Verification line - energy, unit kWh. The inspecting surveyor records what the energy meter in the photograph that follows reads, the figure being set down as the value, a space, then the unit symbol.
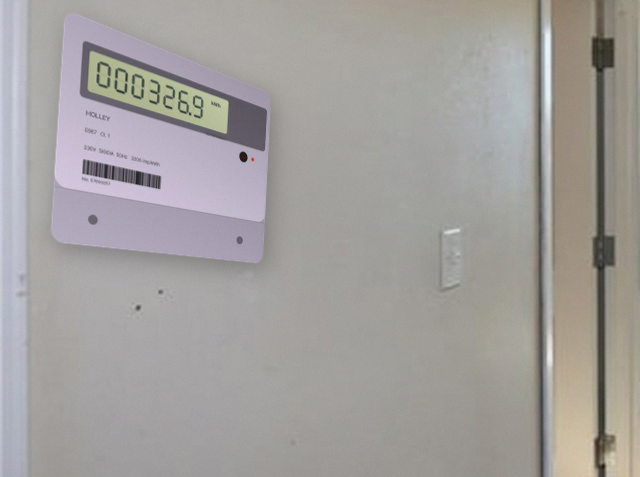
326.9 kWh
